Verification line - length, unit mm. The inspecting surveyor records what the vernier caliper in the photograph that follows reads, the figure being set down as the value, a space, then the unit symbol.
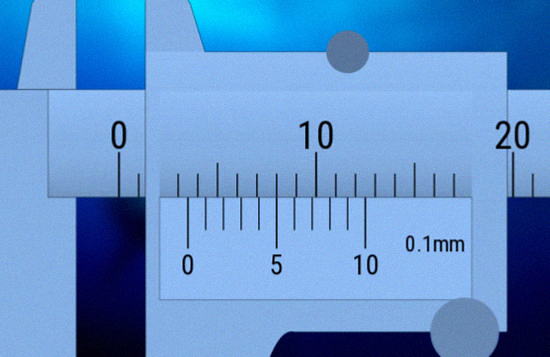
3.5 mm
